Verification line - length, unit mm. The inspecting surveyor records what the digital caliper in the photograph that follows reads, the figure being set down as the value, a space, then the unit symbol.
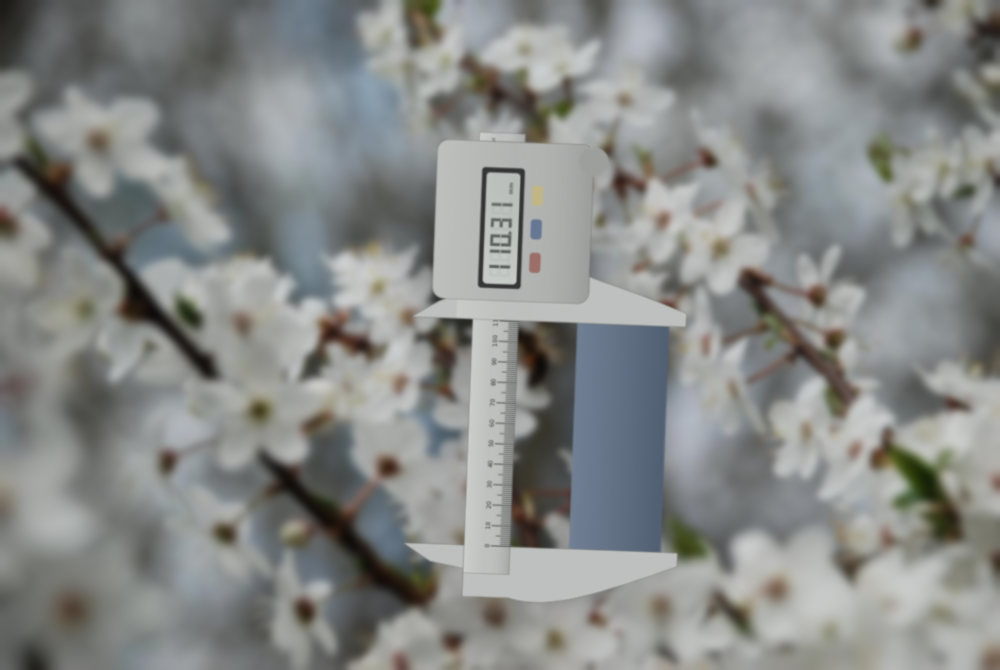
110.31 mm
